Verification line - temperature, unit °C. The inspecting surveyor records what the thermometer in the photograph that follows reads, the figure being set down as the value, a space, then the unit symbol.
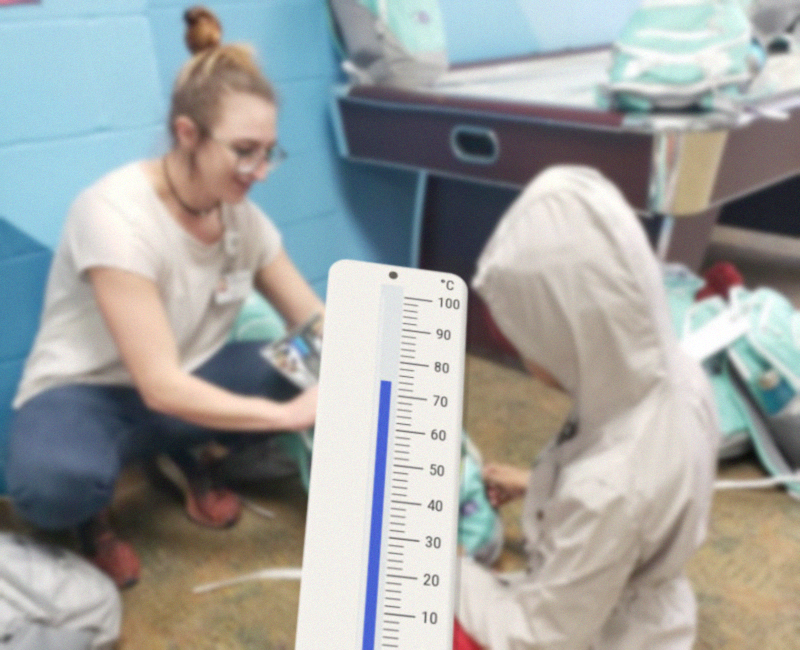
74 °C
